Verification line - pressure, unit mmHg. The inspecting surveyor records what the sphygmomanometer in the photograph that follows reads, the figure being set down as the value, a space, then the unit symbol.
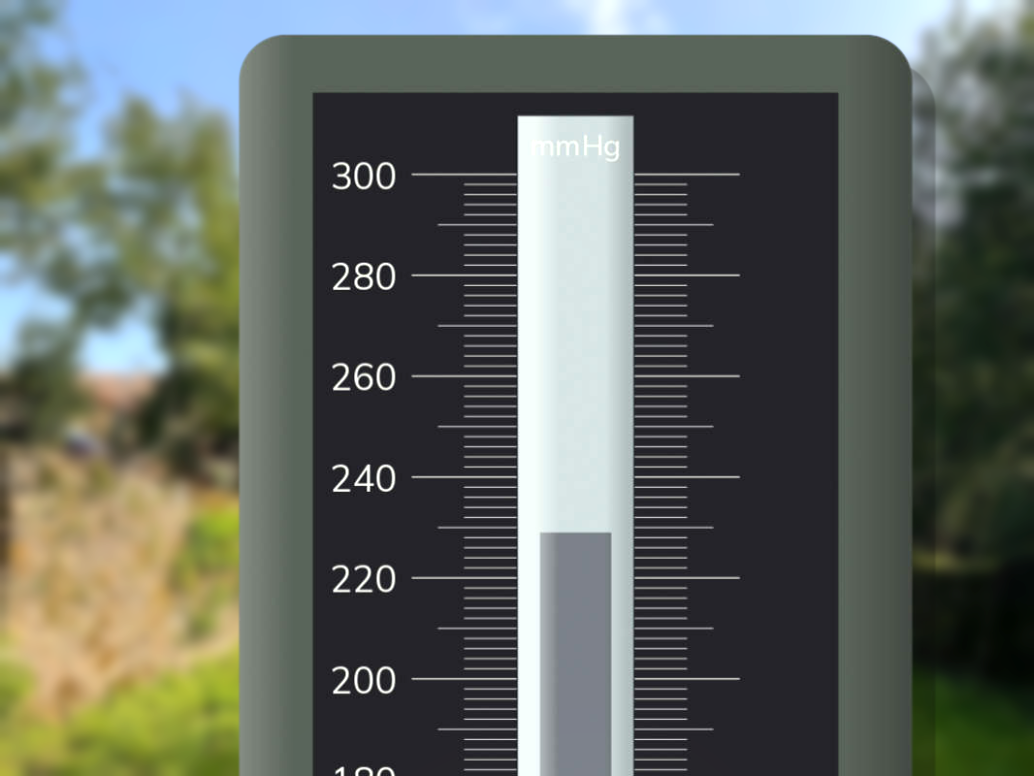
229 mmHg
